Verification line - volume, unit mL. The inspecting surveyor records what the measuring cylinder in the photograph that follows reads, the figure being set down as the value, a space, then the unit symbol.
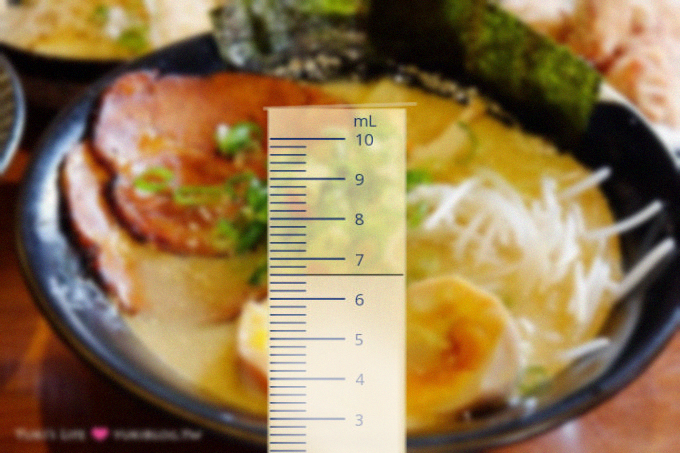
6.6 mL
